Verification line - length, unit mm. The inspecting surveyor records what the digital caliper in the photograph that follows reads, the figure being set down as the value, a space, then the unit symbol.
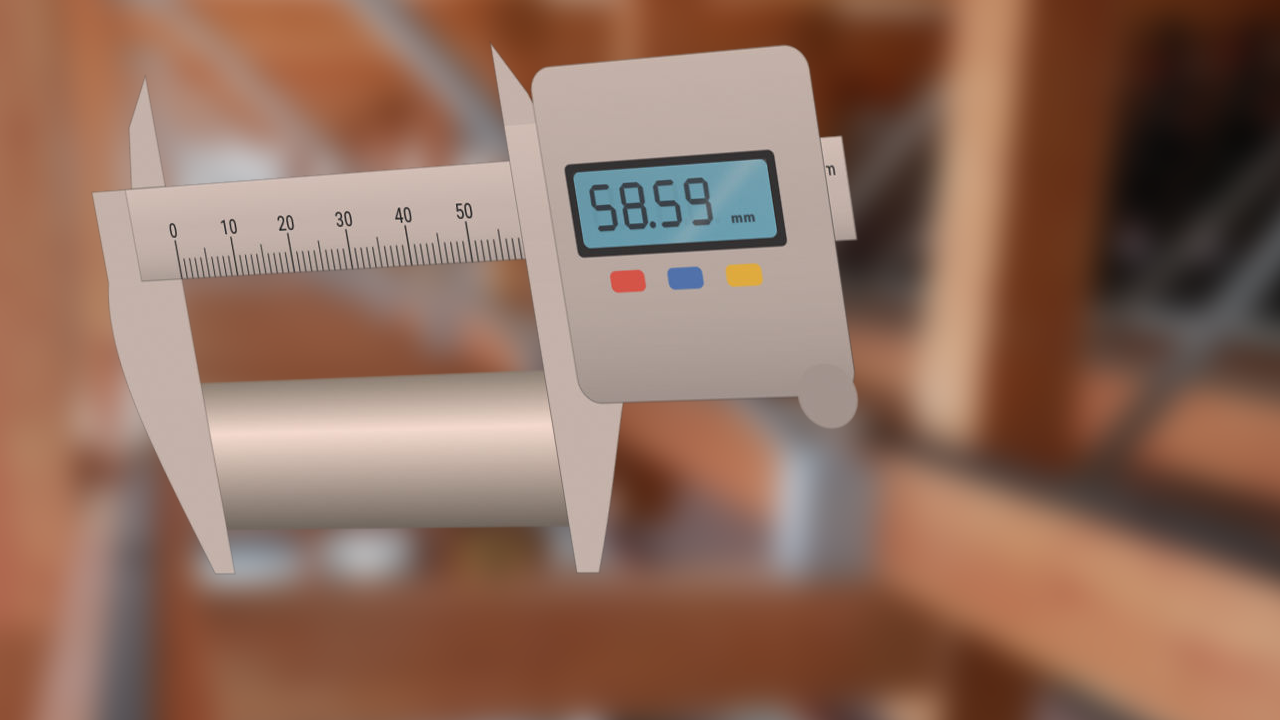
58.59 mm
